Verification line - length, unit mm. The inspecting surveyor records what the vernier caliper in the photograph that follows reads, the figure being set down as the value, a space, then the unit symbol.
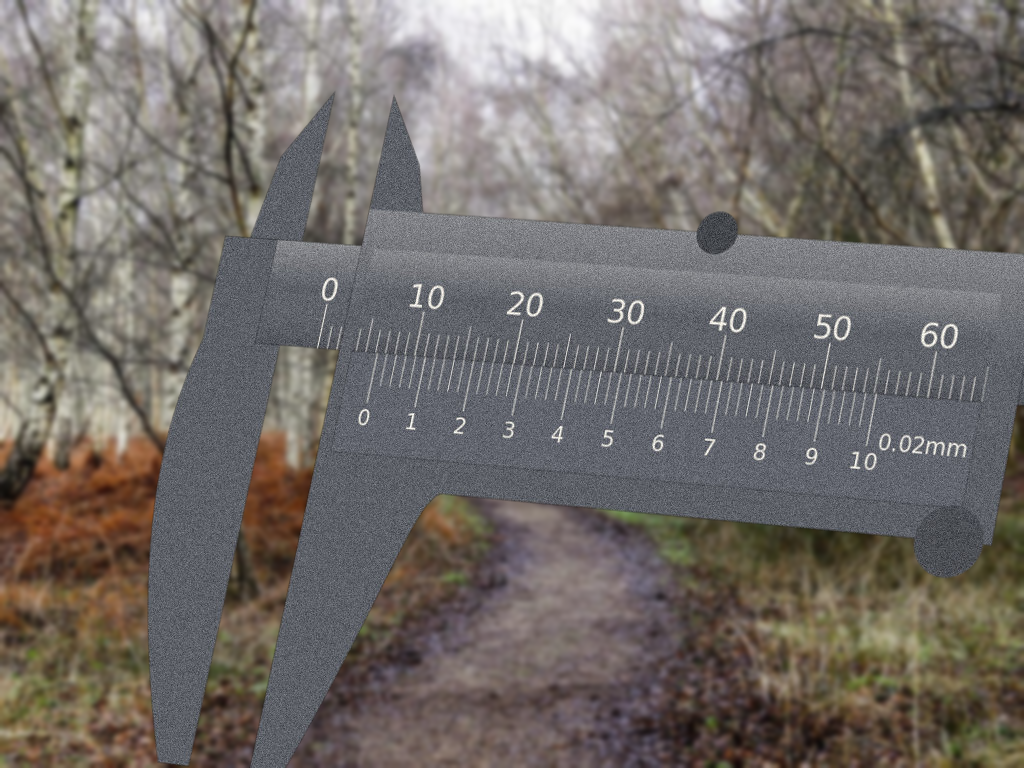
6.2 mm
